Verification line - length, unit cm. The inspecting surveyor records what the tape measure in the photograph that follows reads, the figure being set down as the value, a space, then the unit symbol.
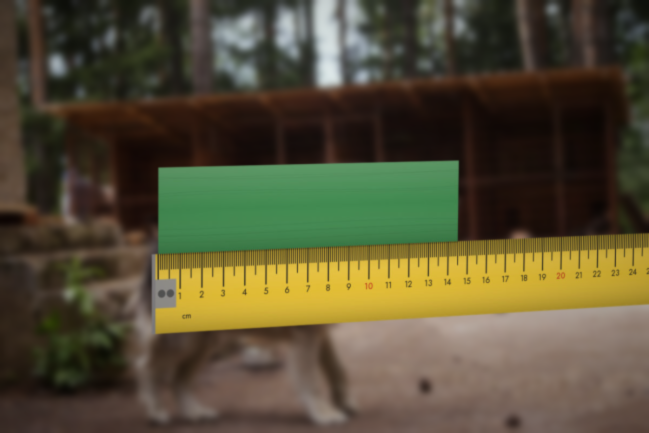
14.5 cm
